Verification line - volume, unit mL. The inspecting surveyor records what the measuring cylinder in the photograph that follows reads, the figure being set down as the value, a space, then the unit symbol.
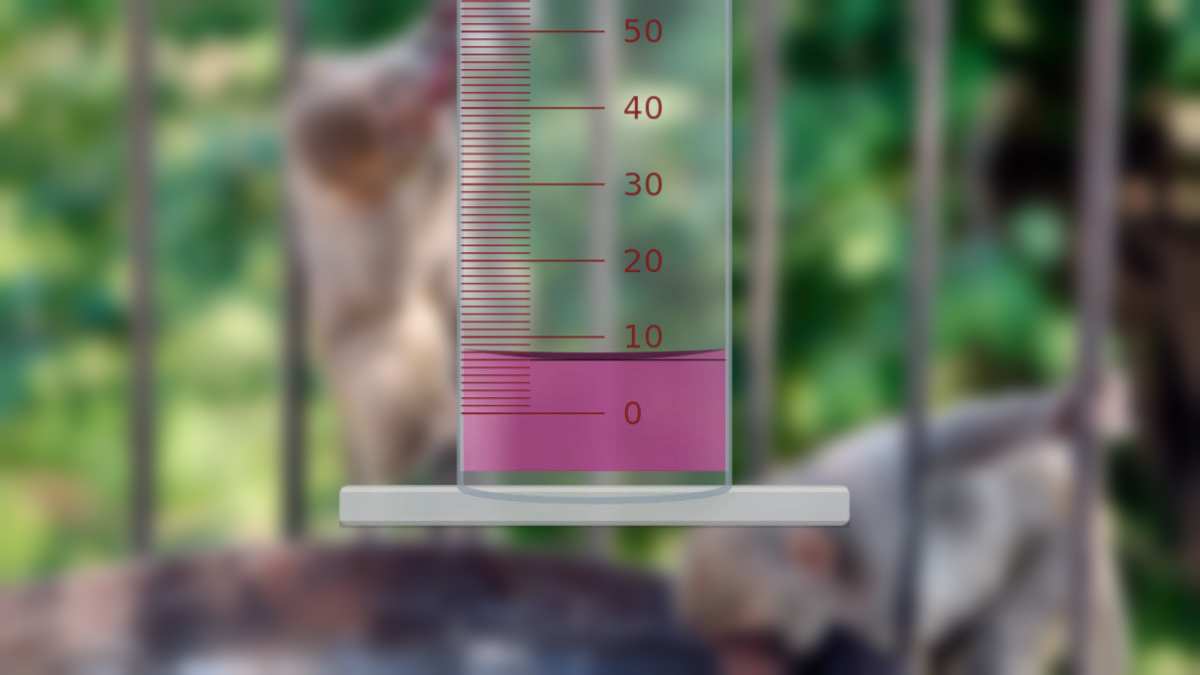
7 mL
